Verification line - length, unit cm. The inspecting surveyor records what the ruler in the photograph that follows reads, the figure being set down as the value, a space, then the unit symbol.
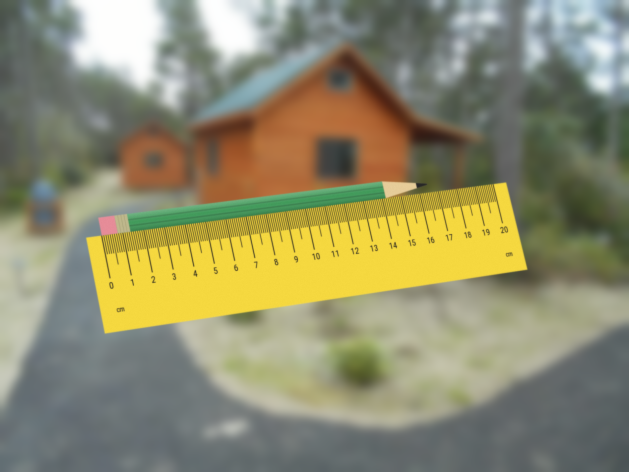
16.5 cm
